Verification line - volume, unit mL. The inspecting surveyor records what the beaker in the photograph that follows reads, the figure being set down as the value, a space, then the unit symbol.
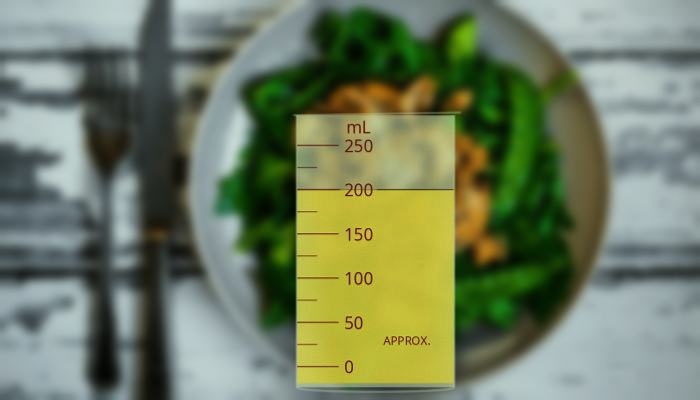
200 mL
